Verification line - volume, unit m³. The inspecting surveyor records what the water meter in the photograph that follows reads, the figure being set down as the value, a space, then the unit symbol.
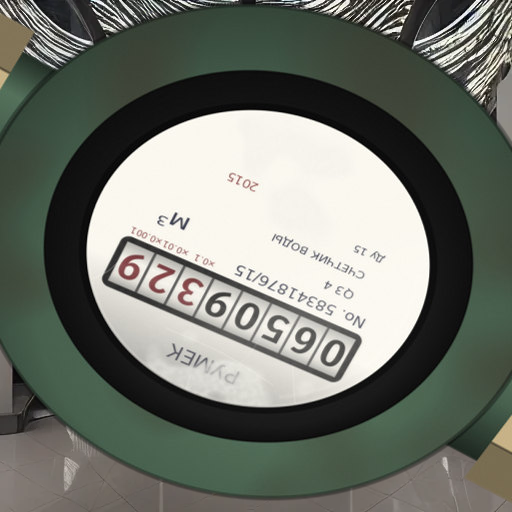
6509.329 m³
